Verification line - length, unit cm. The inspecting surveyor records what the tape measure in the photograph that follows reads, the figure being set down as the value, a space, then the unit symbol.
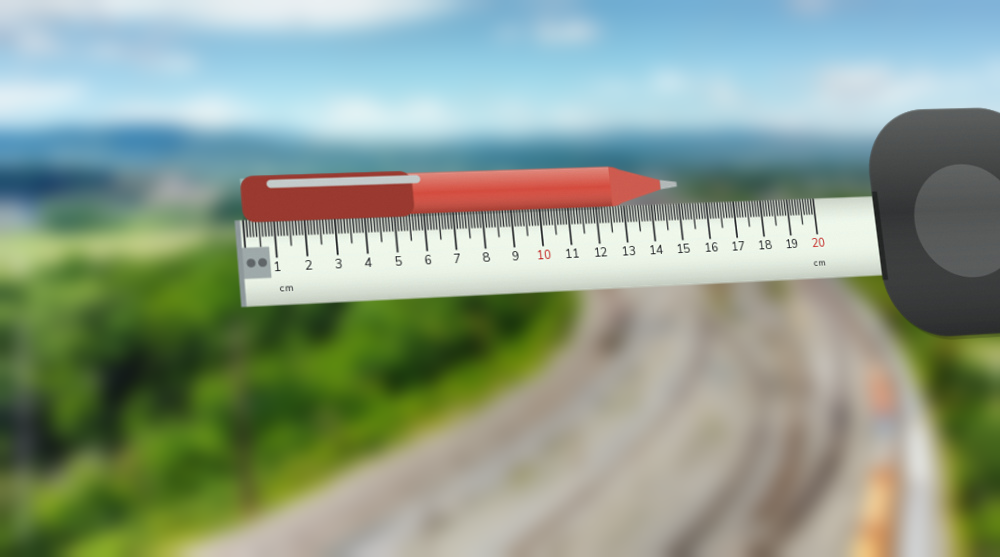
15 cm
